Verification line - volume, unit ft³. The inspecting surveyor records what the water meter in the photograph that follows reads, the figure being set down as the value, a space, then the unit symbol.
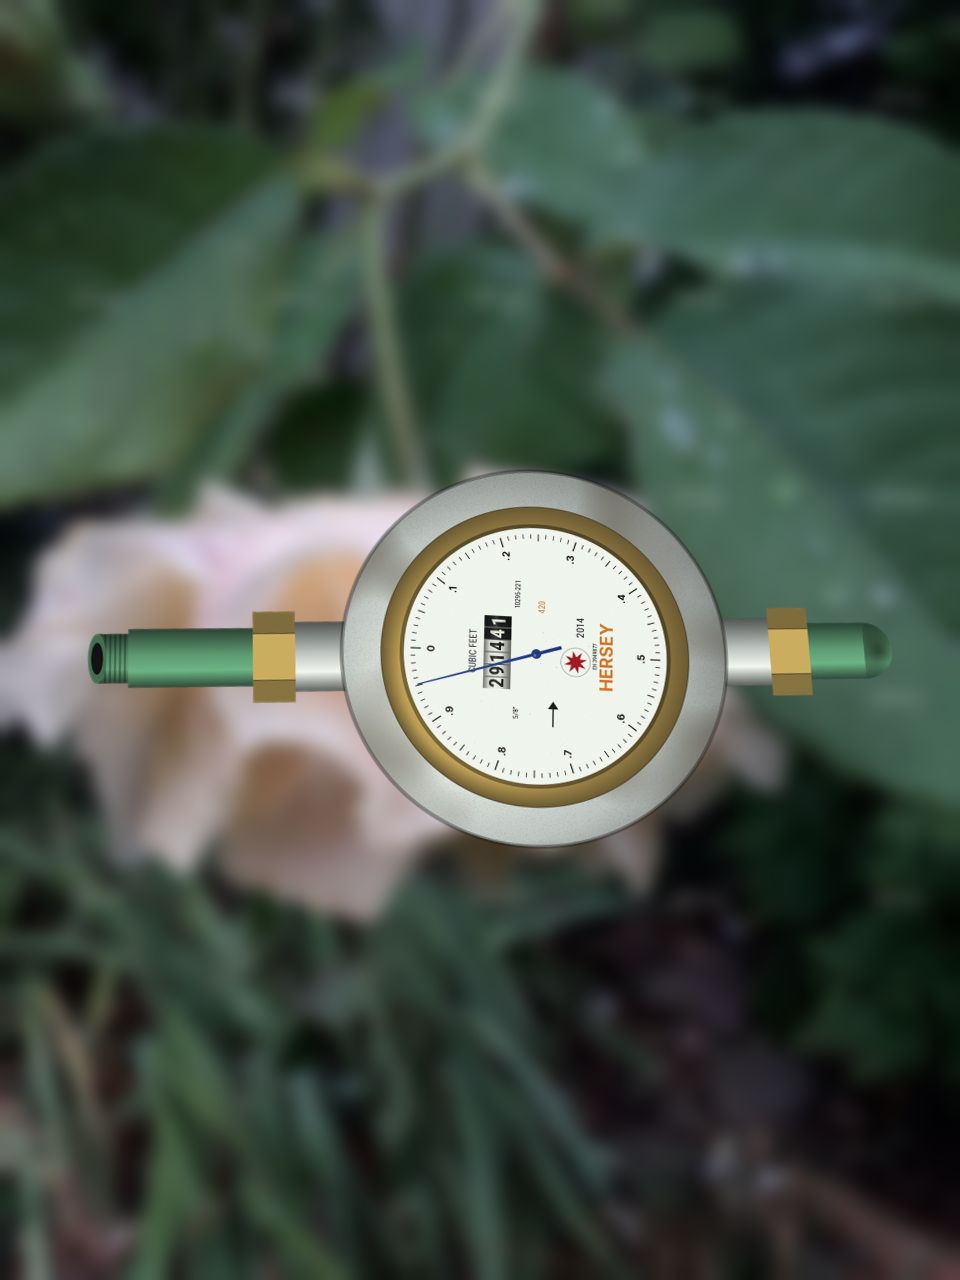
291440.95 ft³
